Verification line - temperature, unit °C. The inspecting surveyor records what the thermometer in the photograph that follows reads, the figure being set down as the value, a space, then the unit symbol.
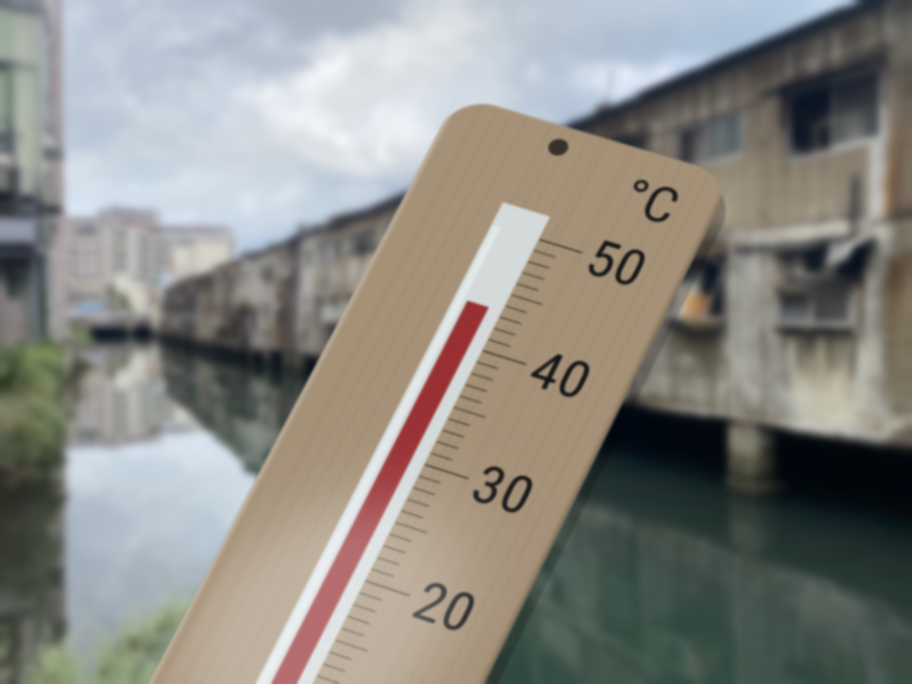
43.5 °C
